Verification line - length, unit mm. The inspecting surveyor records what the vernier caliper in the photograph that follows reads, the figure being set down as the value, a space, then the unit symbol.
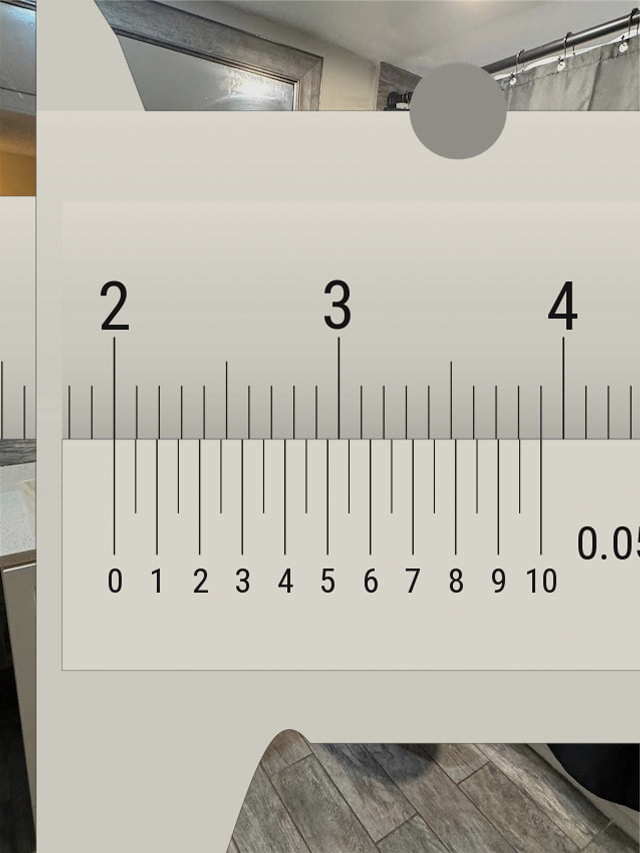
20.0 mm
